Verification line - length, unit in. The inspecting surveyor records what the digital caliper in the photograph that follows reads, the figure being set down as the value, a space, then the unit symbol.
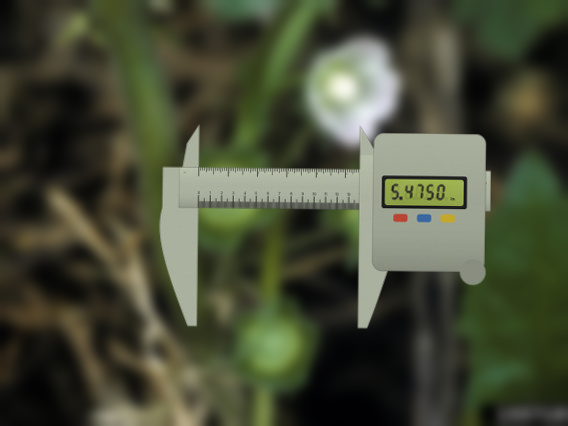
5.4750 in
